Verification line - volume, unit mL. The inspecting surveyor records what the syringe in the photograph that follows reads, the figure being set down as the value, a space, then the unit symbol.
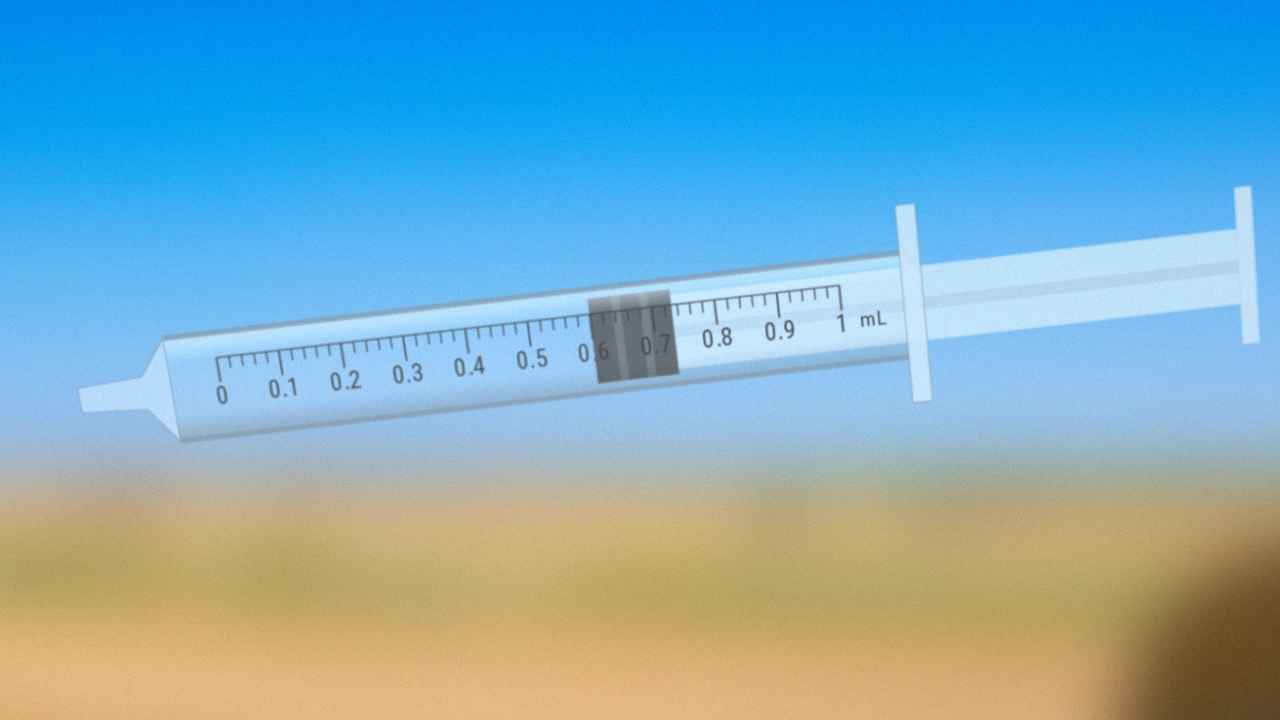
0.6 mL
